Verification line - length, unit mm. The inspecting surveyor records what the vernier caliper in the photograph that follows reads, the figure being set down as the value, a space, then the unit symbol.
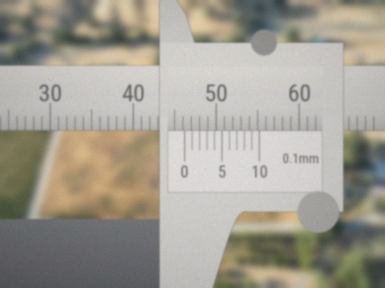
46.2 mm
